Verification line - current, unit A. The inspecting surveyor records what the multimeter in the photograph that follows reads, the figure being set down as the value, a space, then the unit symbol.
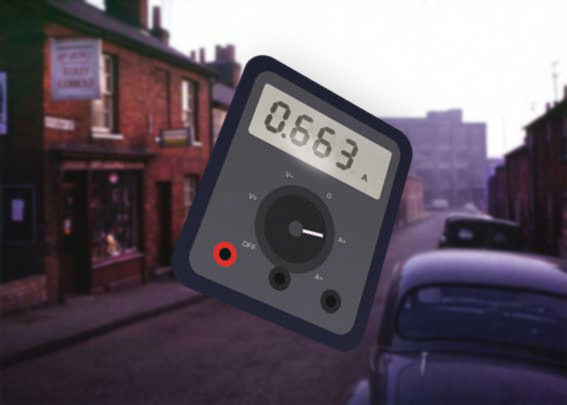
0.663 A
